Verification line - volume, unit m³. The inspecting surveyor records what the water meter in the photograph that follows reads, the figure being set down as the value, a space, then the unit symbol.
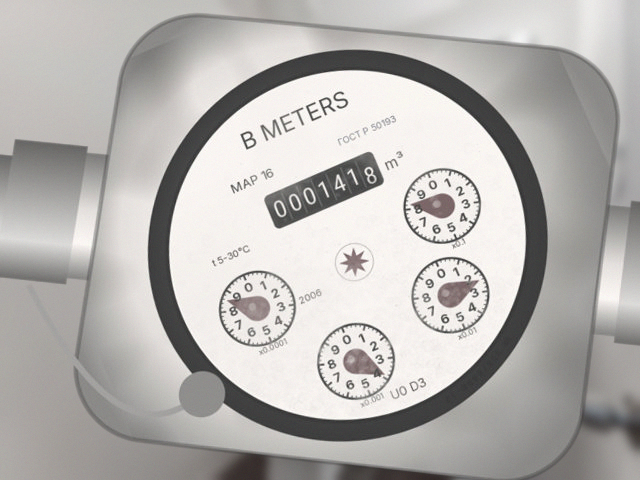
1417.8238 m³
